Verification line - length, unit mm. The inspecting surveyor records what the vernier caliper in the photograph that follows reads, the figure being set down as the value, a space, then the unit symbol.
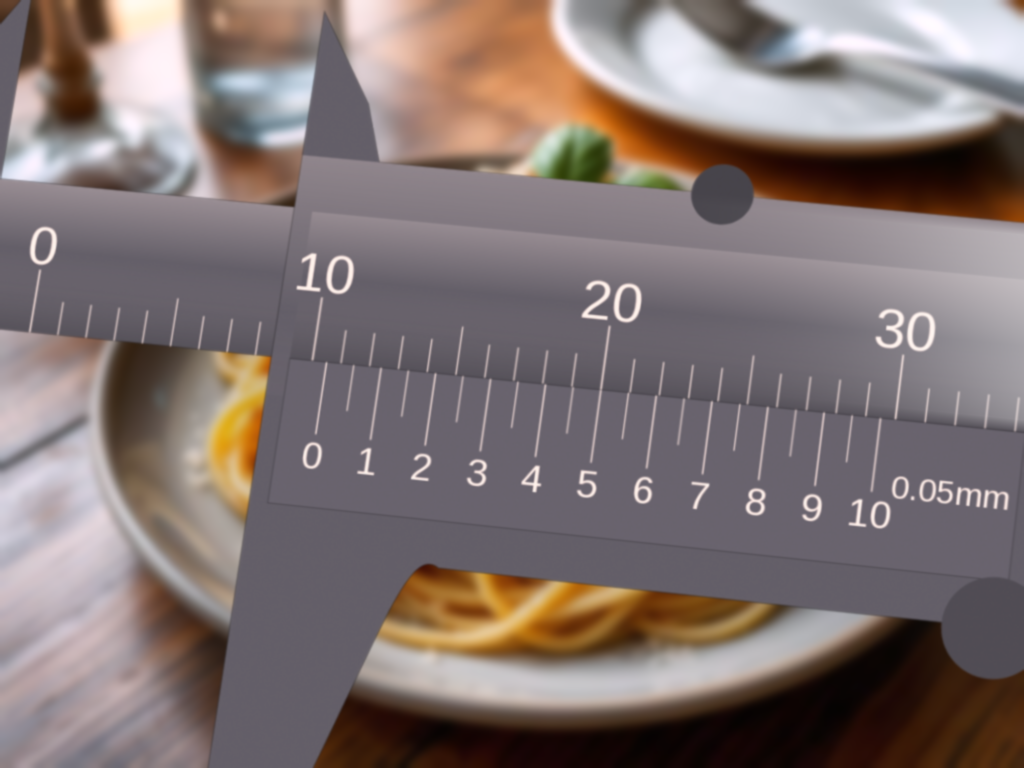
10.5 mm
